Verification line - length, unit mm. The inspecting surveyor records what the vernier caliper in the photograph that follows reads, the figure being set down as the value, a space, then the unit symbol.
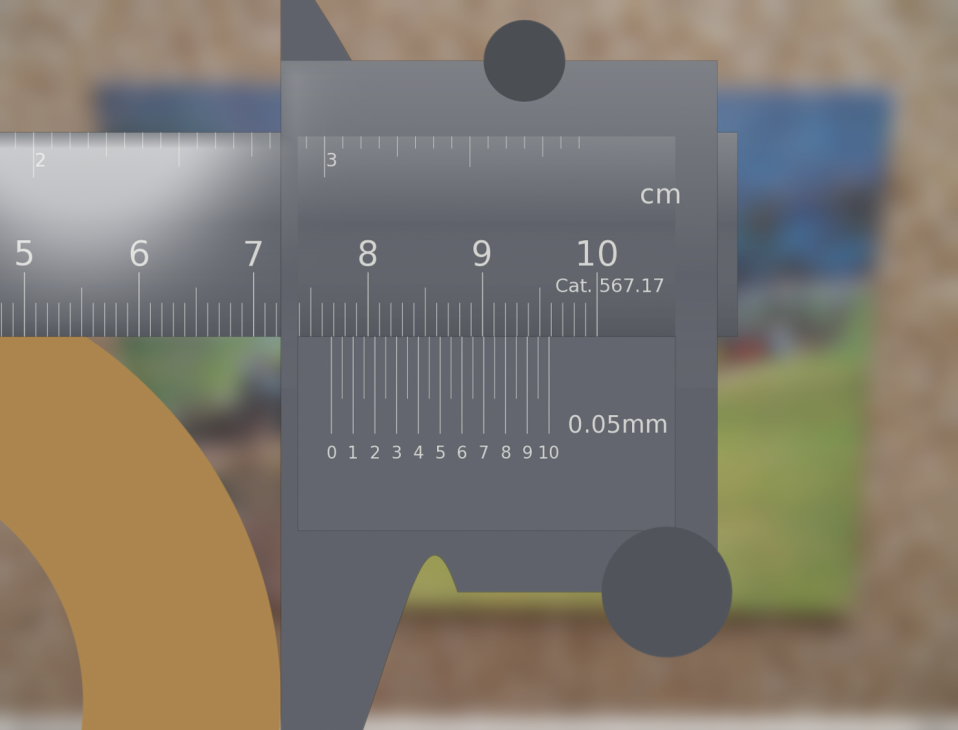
76.8 mm
